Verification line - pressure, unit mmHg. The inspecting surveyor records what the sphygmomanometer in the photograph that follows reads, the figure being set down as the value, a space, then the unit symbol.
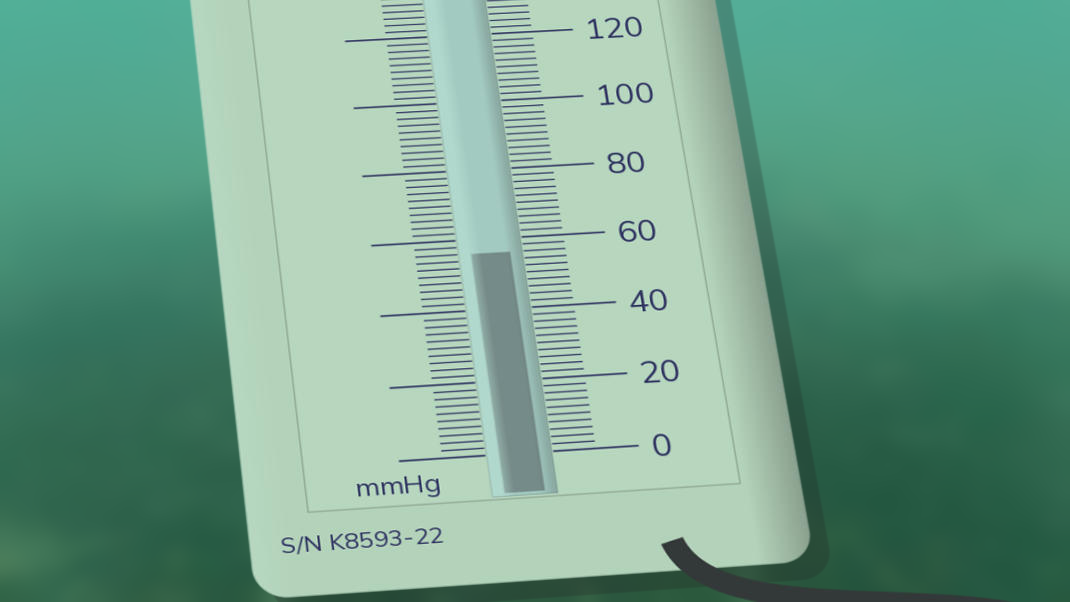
56 mmHg
